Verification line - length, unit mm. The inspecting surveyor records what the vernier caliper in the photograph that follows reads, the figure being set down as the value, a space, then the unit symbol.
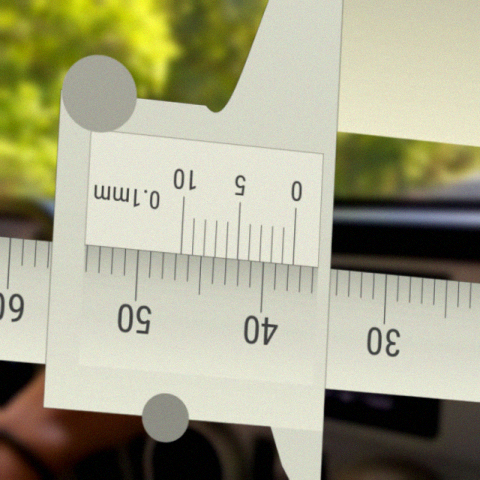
37.6 mm
